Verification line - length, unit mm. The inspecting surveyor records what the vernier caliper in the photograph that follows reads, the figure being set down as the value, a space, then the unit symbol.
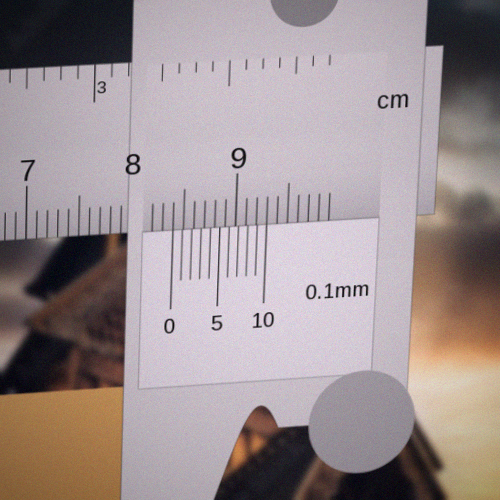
84.0 mm
